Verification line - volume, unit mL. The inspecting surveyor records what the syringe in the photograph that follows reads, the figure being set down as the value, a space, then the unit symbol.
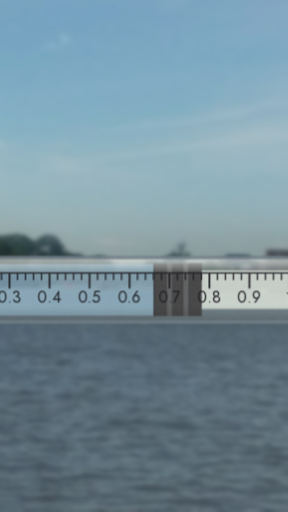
0.66 mL
